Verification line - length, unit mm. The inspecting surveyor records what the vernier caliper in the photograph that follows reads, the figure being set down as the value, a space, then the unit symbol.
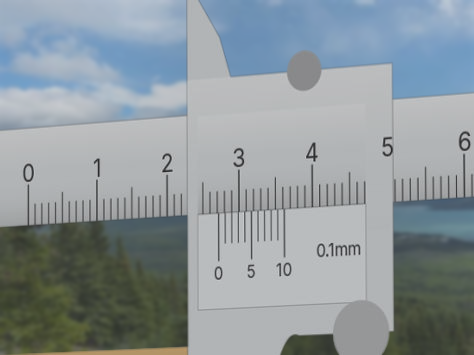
27.2 mm
